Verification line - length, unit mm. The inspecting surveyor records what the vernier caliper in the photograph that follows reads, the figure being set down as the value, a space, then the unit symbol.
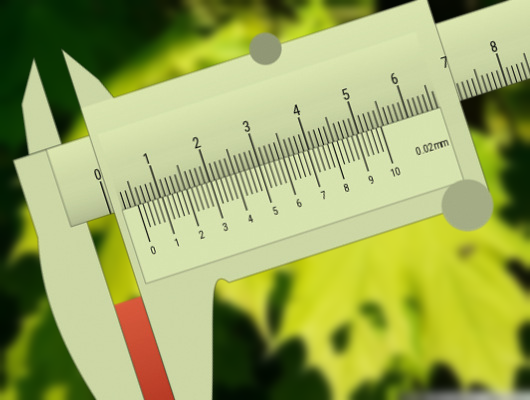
5.5 mm
